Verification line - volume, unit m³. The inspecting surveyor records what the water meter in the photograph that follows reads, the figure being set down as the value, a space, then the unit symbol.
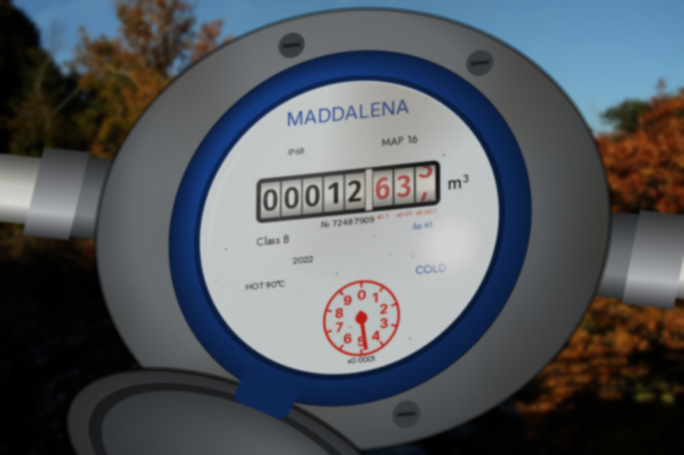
12.6334 m³
